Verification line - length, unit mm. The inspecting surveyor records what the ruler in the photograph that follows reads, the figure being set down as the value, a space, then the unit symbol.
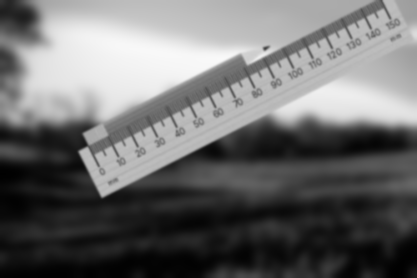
95 mm
